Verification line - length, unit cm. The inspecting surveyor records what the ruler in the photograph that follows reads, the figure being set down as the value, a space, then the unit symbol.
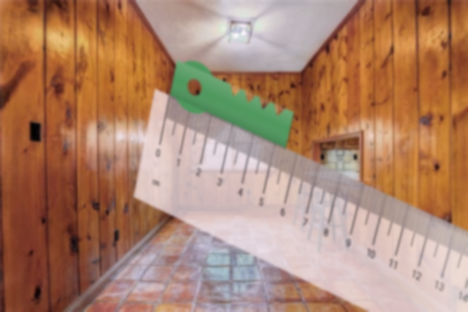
5.5 cm
